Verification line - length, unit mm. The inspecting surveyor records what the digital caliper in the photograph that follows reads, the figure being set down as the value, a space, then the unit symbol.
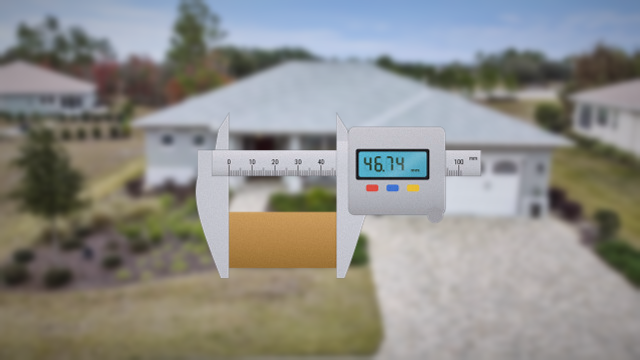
46.74 mm
